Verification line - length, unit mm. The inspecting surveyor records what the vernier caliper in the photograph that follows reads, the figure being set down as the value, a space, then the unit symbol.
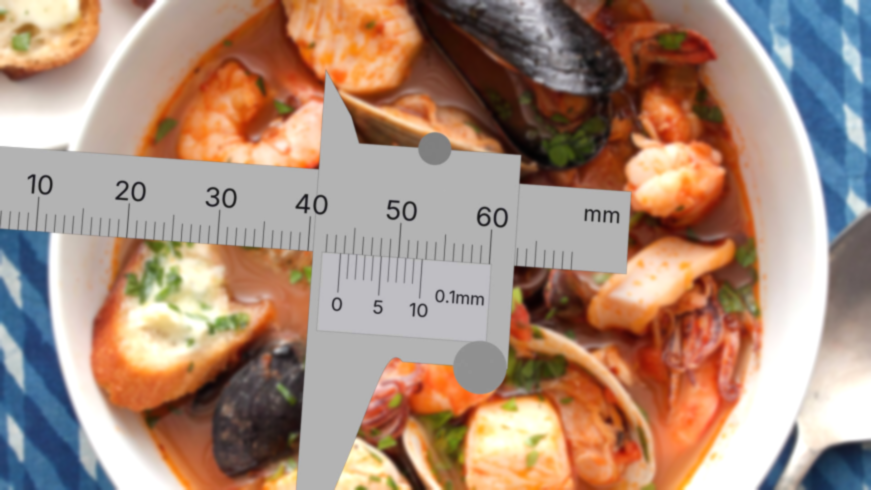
43.6 mm
